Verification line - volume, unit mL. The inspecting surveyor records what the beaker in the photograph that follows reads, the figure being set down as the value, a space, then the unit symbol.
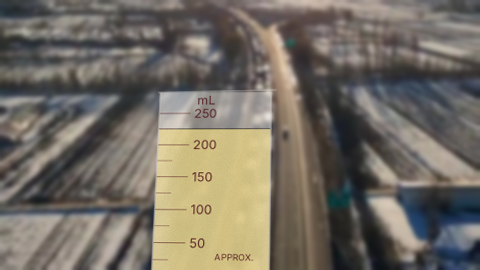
225 mL
